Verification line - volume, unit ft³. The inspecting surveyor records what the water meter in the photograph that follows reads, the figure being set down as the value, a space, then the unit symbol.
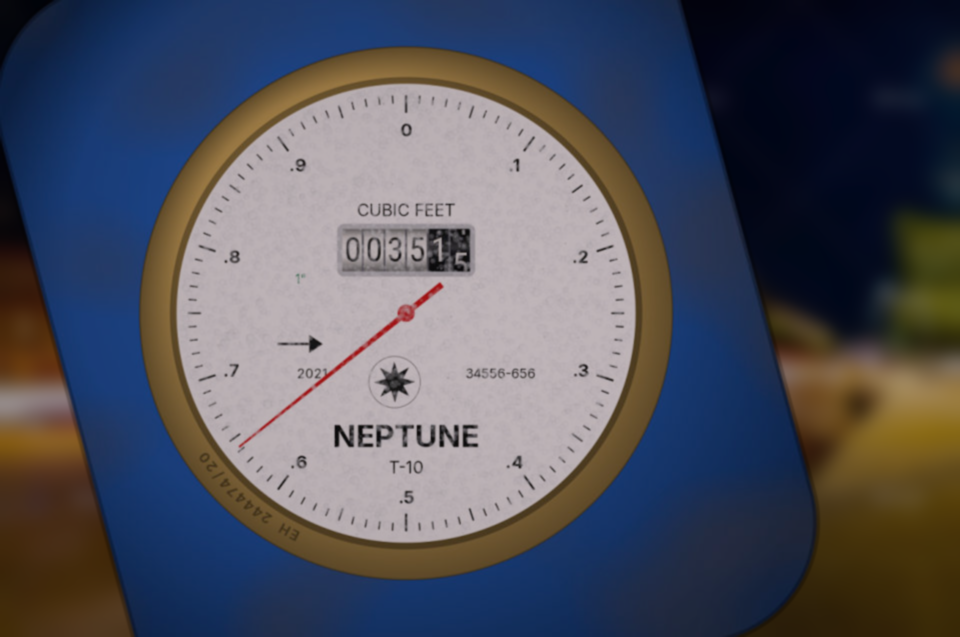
3514.64 ft³
